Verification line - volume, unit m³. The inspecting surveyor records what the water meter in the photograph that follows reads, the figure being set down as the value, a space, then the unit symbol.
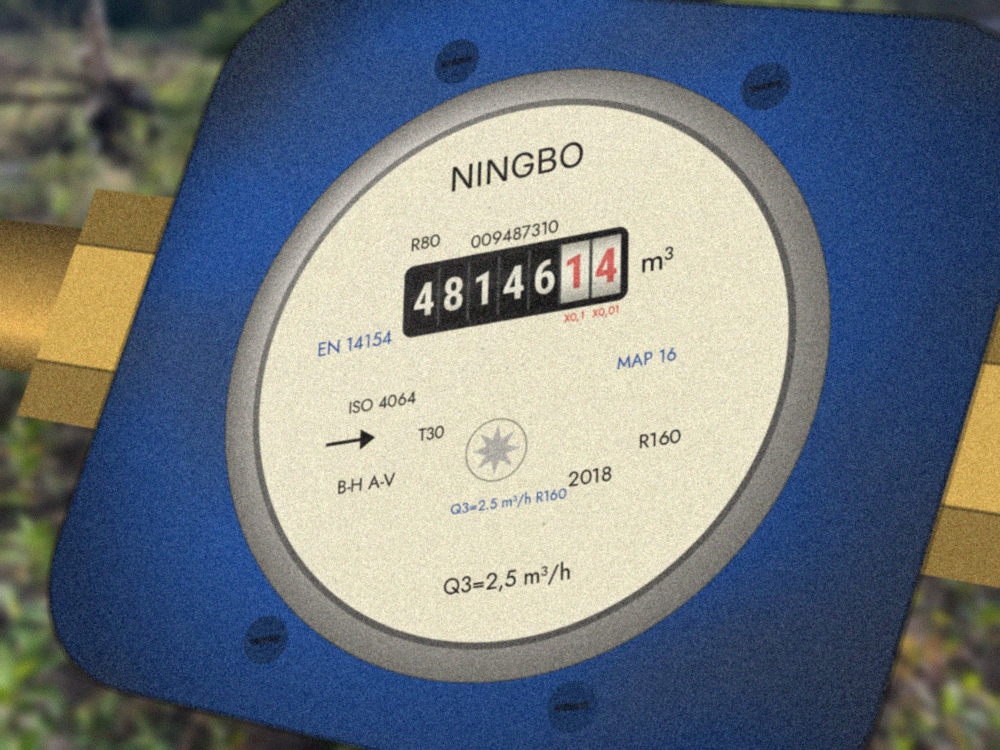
48146.14 m³
